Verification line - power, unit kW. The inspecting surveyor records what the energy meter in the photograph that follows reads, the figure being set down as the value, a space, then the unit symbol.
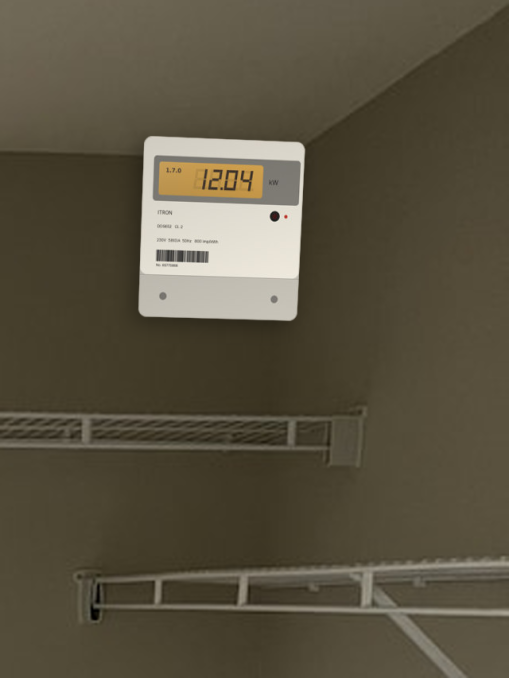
12.04 kW
